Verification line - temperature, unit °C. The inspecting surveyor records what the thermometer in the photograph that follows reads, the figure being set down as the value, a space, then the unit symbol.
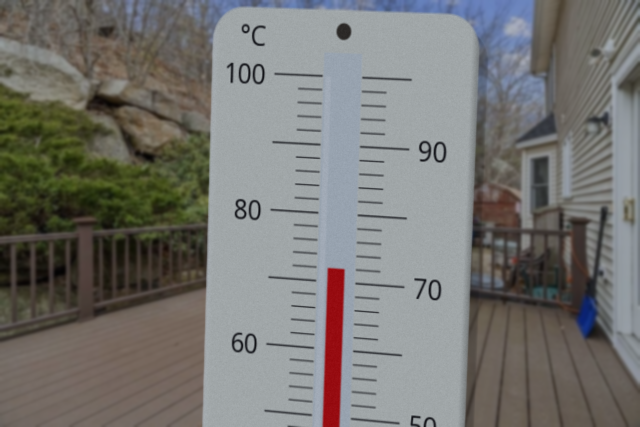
72 °C
